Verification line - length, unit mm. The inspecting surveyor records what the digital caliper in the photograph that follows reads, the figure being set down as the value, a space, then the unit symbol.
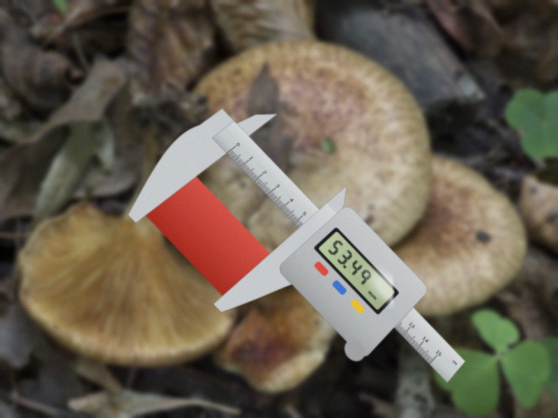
53.49 mm
